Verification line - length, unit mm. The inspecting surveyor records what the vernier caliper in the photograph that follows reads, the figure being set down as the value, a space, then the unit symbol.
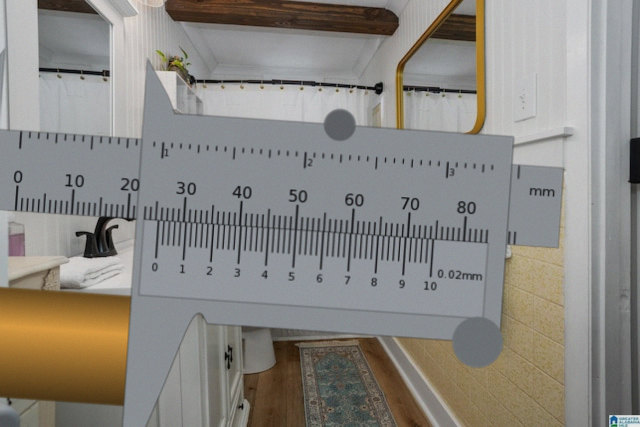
25.5 mm
